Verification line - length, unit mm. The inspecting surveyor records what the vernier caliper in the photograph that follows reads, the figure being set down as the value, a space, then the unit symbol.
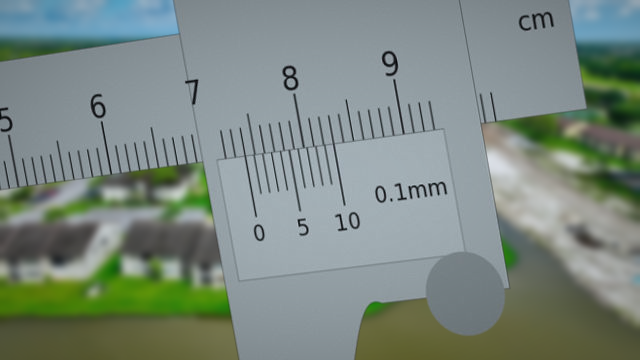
74.0 mm
